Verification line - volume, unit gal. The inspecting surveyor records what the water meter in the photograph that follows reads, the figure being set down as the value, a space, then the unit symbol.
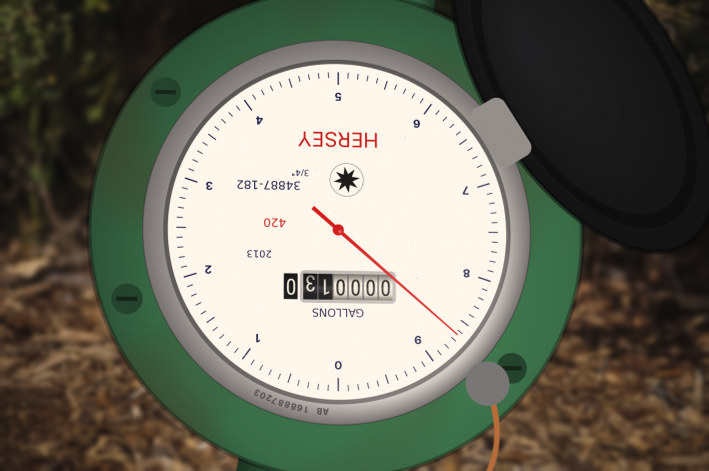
128.6 gal
